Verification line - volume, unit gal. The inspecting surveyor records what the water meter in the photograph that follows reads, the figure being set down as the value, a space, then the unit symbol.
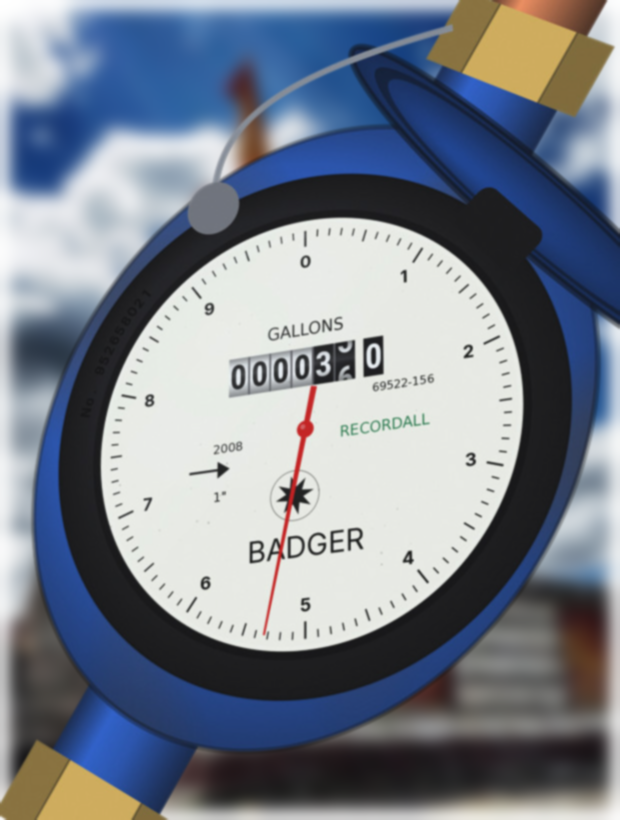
355.3 gal
